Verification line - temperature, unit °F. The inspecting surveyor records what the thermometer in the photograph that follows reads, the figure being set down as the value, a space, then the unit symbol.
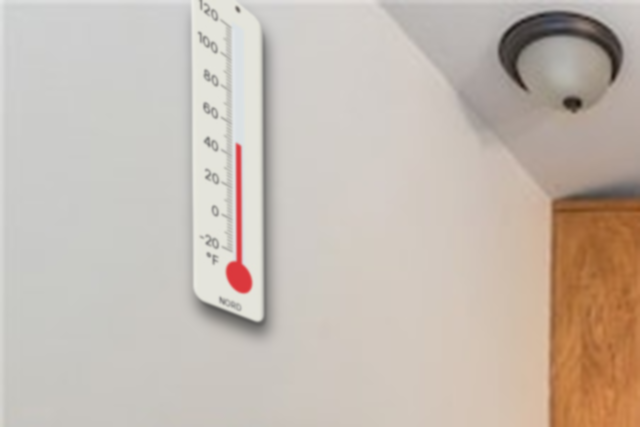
50 °F
